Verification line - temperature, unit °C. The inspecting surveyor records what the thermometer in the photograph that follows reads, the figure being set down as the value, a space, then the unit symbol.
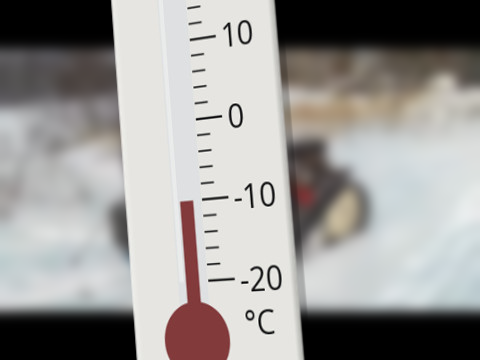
-10 °C
